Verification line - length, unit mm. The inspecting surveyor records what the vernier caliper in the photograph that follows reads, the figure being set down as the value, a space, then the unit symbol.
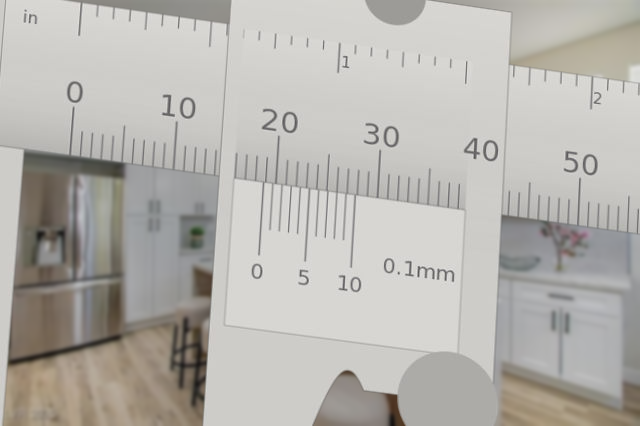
18.8 mm
